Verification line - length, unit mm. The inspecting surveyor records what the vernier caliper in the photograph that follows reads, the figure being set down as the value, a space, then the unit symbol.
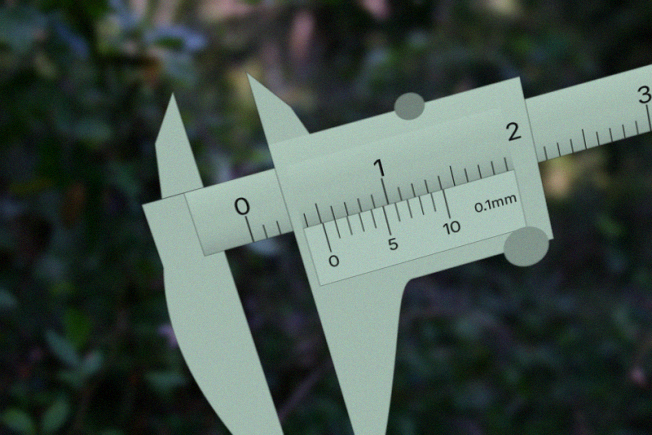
5.1 mm
